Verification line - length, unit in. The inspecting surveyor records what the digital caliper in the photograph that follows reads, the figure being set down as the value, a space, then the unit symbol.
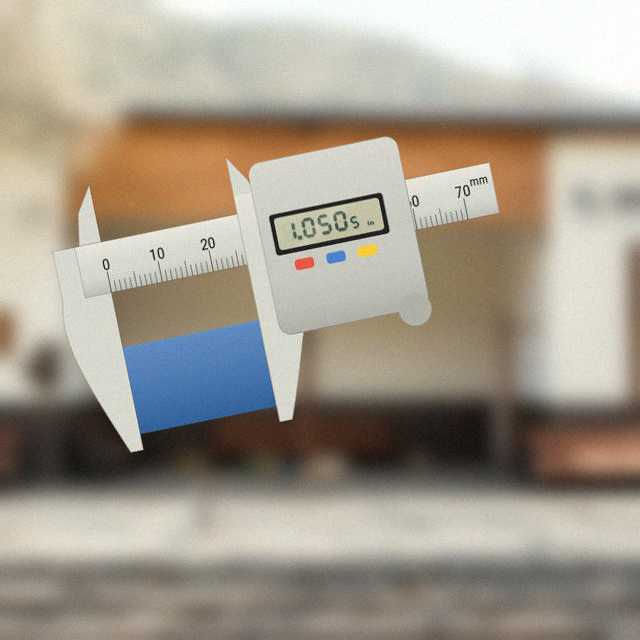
1.0505 in
